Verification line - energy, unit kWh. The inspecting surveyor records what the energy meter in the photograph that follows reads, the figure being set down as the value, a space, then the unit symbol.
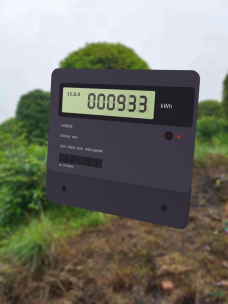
933 kWh
